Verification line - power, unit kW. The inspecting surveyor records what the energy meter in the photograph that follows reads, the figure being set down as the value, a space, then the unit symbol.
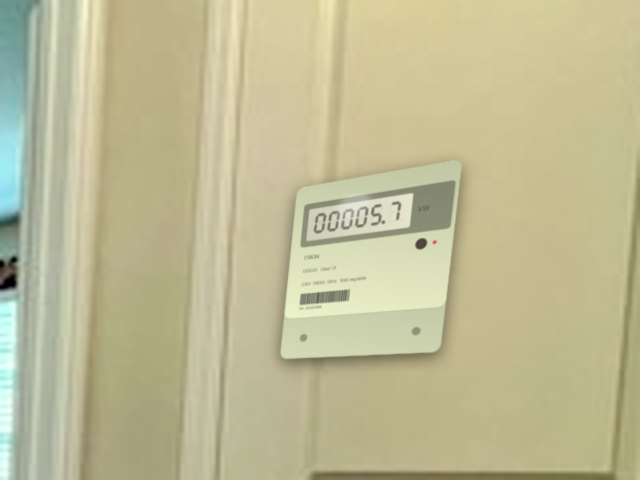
5.7 kW
